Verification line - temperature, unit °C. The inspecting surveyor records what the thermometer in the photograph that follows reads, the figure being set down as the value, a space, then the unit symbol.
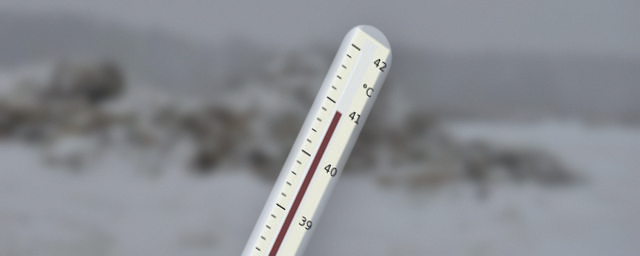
40.9 °C
